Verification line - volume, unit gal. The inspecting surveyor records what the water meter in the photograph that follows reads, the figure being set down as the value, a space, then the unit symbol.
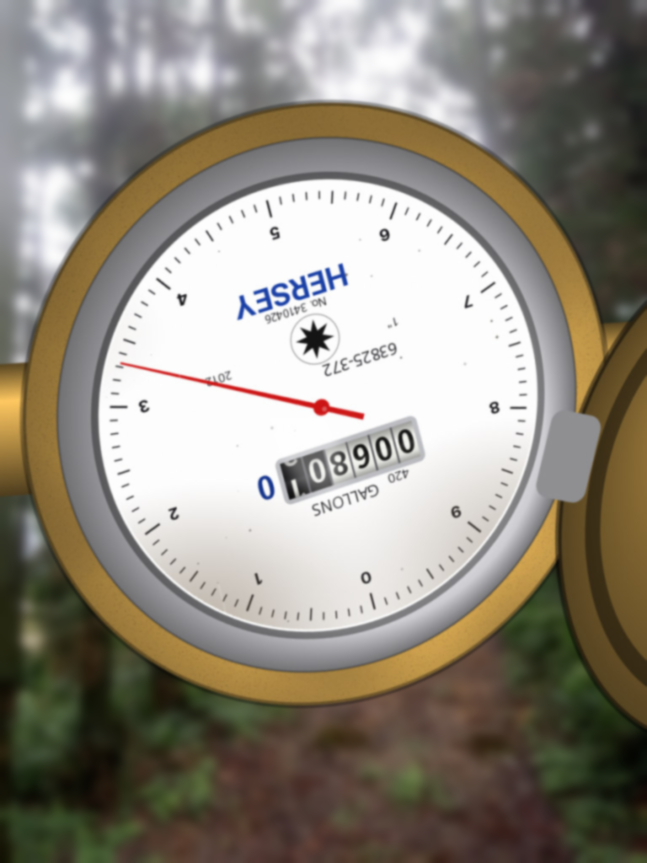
68013.3 gal
